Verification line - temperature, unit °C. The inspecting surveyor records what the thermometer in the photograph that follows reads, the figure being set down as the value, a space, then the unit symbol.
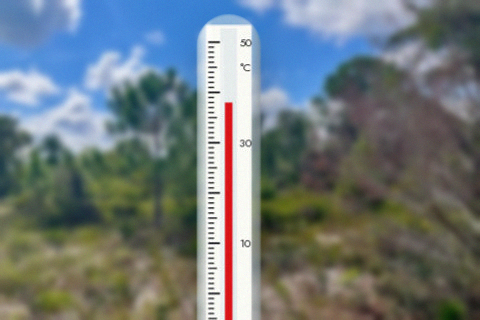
38 °C
